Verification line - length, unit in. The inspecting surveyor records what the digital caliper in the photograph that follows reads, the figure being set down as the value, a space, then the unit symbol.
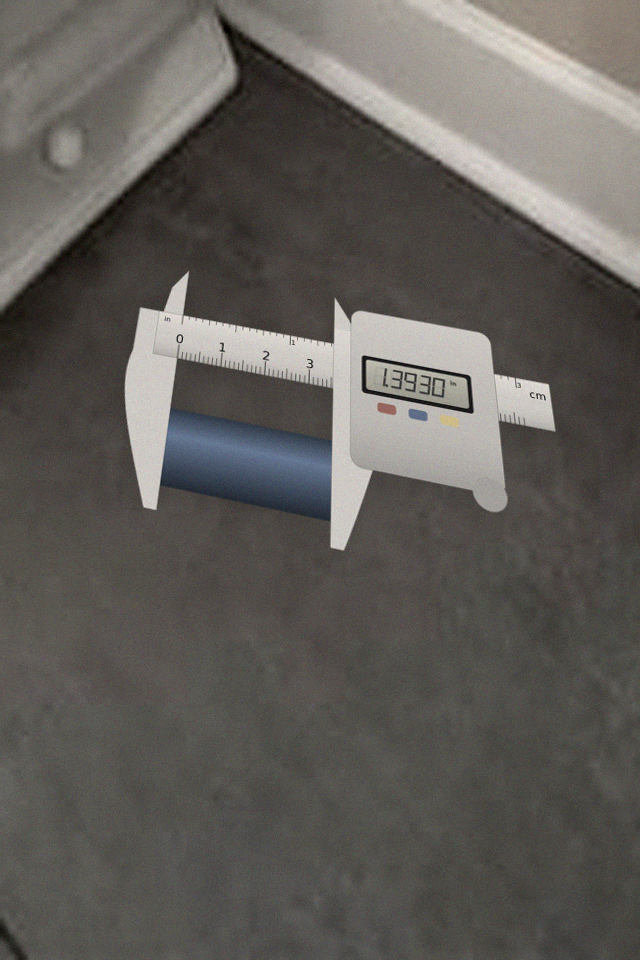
1.3930 in
